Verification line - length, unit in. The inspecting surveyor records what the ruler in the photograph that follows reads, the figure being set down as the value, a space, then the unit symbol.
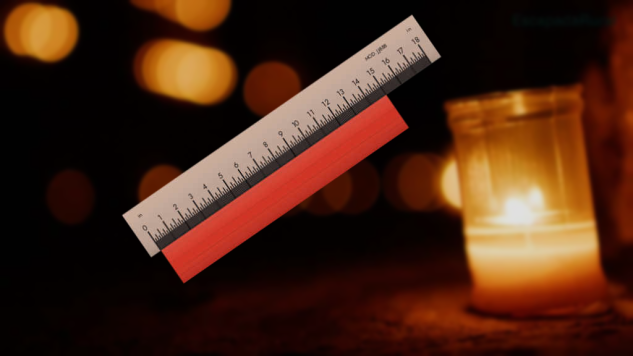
15 in
